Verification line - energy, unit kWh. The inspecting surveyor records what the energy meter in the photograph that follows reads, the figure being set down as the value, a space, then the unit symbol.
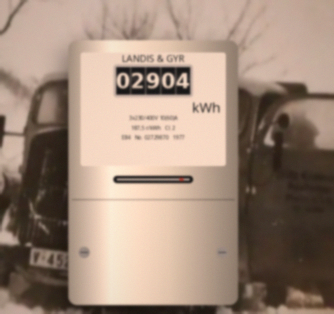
2904 kWh
